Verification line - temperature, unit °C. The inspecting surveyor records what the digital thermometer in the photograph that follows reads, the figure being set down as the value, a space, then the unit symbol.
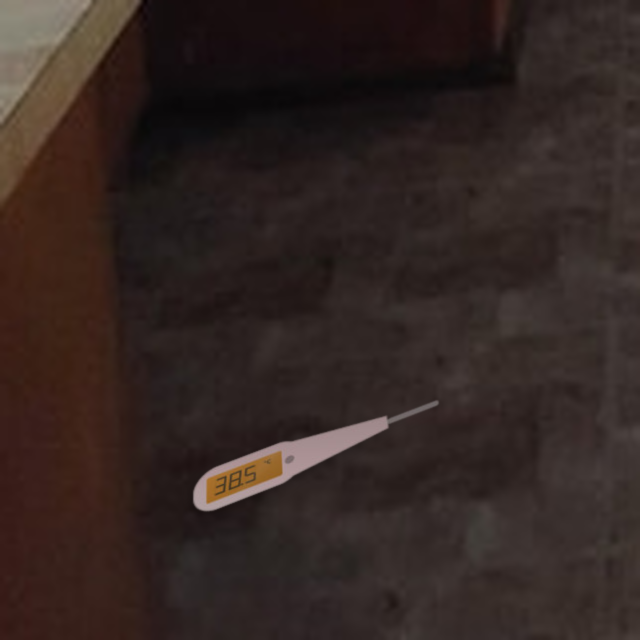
38.5 °C
